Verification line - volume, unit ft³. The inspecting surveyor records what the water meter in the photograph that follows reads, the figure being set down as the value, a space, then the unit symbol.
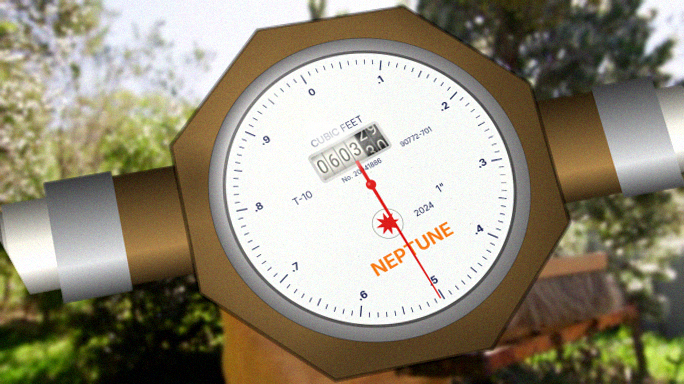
60329.50 ft³
